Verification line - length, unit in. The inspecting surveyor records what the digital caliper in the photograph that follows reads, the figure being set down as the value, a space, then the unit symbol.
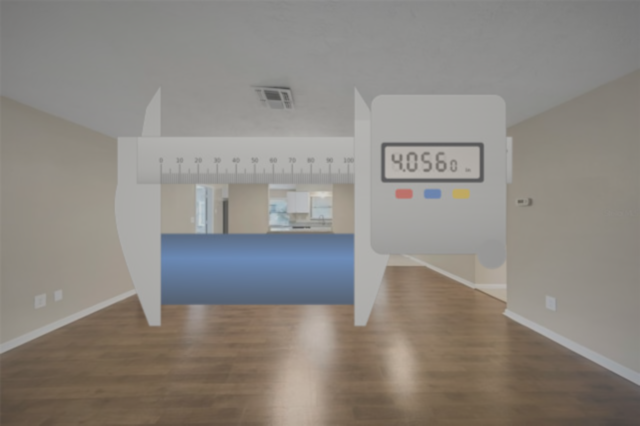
4.0560 in
